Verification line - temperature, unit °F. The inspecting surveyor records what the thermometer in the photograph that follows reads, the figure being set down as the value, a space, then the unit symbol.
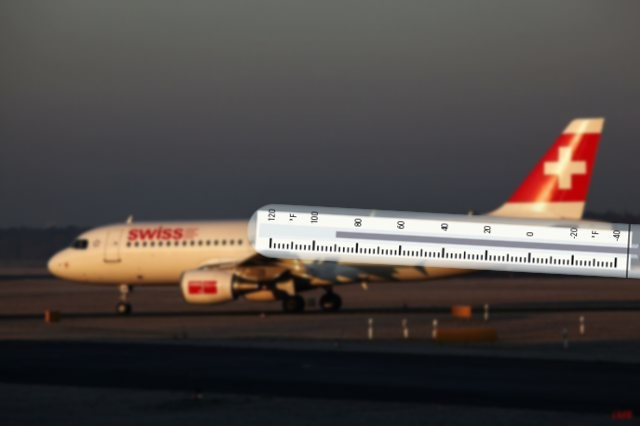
90 °F
